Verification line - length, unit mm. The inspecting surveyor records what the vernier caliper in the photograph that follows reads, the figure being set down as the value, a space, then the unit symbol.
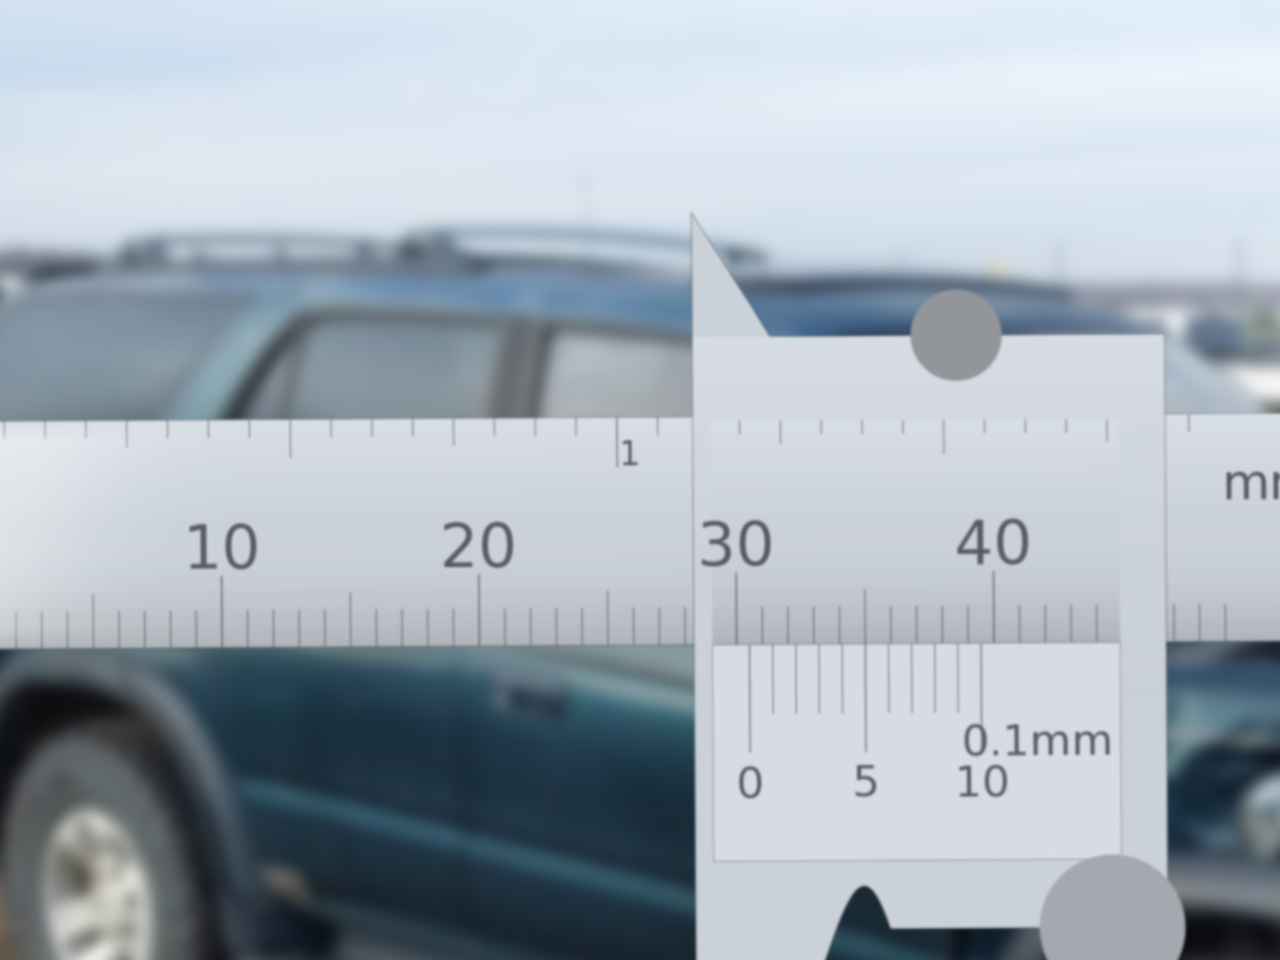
30.5 mm
